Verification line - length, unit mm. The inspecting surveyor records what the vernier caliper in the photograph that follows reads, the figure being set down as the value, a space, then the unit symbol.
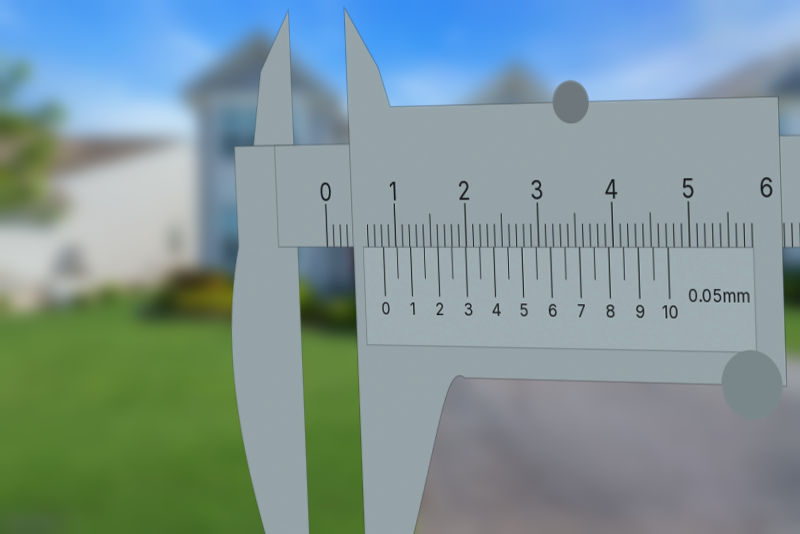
8.2 mm
